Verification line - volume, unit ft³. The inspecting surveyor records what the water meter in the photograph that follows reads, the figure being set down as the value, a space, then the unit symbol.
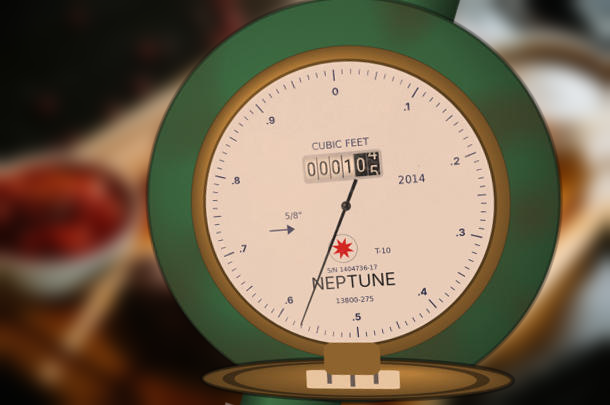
104.57 ft³
